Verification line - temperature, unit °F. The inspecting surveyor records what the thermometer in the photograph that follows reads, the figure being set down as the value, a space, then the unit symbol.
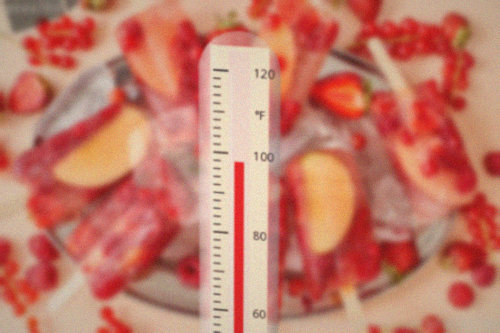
98 °F
